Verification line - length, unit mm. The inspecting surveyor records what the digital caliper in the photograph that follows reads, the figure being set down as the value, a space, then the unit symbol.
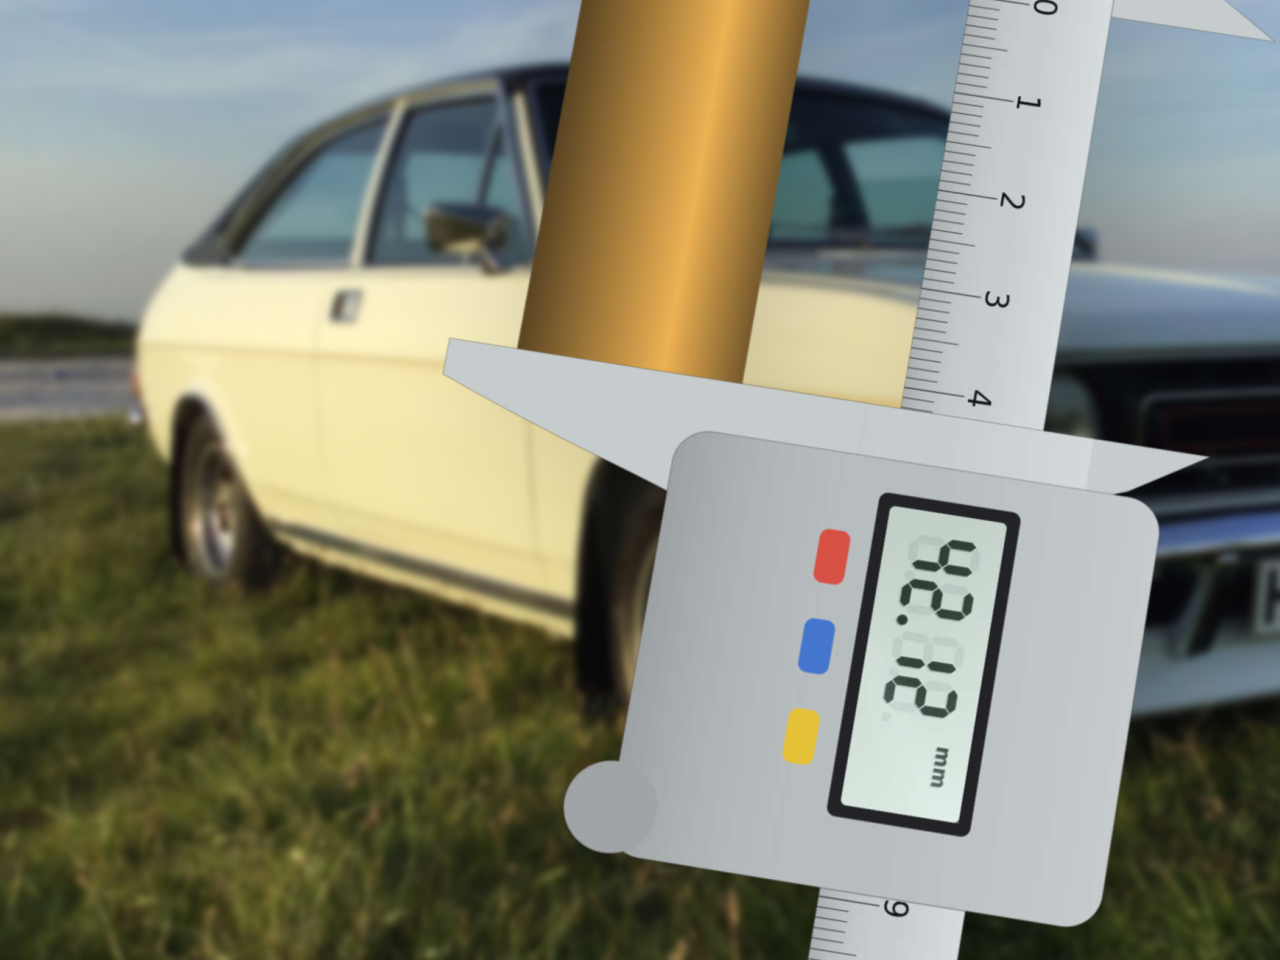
42.12 mm
